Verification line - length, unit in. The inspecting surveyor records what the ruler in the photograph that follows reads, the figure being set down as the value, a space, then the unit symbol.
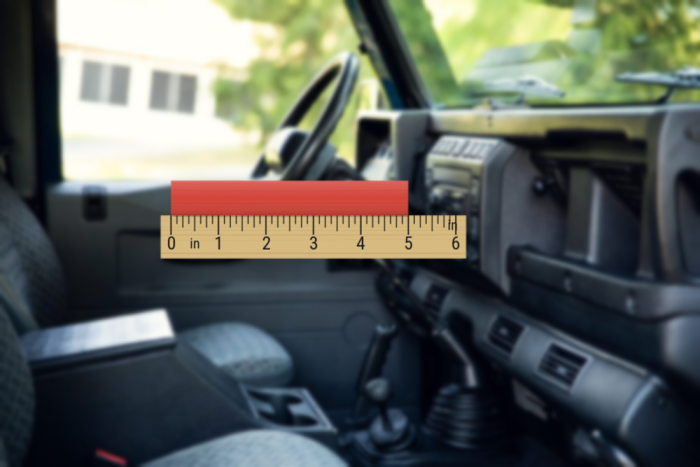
5 in
